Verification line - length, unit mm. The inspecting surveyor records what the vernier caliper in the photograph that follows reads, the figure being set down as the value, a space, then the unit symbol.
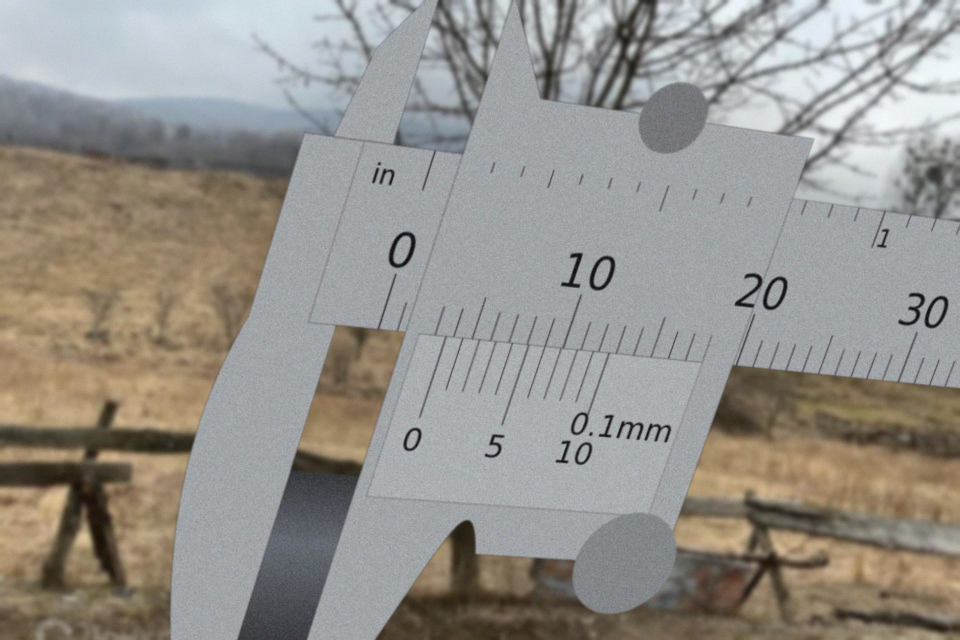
3.6 mm
